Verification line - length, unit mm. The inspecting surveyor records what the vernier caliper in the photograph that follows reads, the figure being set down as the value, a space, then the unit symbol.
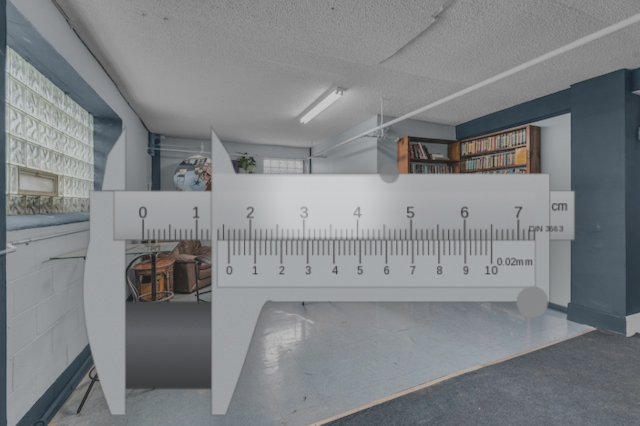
16.0 mm
